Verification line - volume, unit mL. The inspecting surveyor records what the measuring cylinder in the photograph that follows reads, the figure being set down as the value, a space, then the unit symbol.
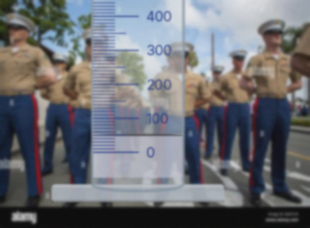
50 mL
